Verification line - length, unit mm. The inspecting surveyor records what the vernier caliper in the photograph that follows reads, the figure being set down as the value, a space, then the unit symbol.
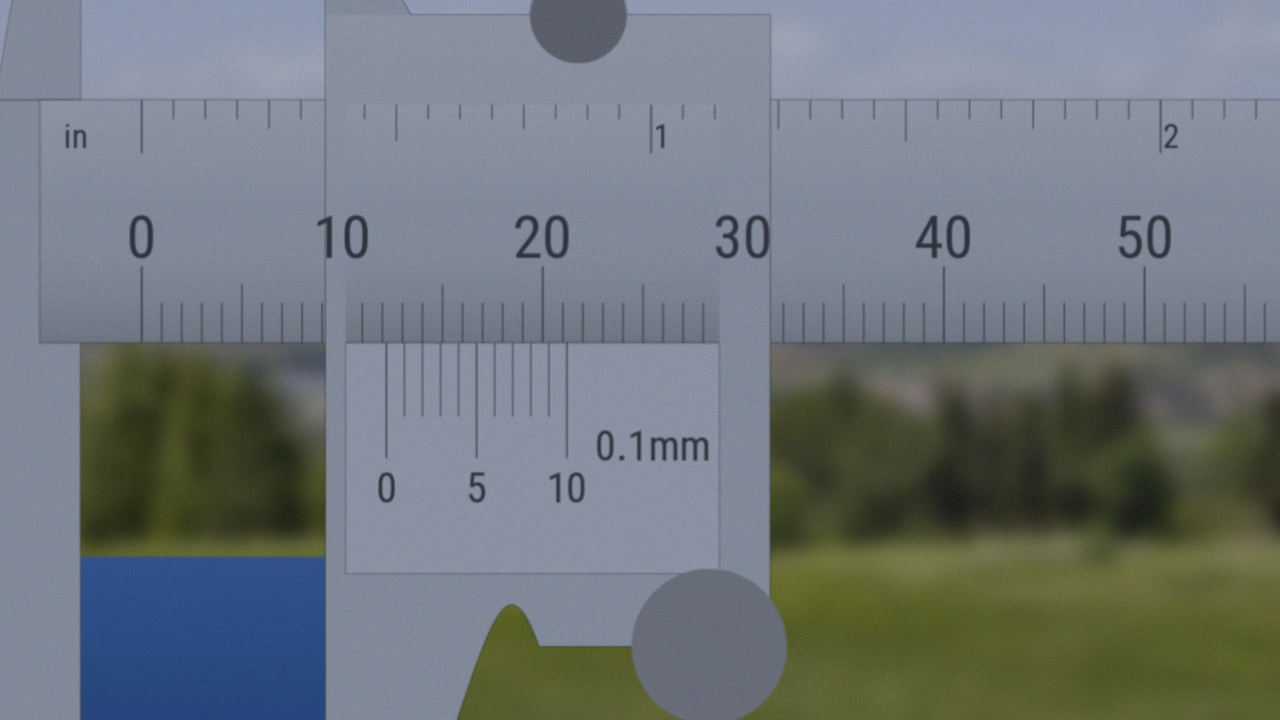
12.2 mm
